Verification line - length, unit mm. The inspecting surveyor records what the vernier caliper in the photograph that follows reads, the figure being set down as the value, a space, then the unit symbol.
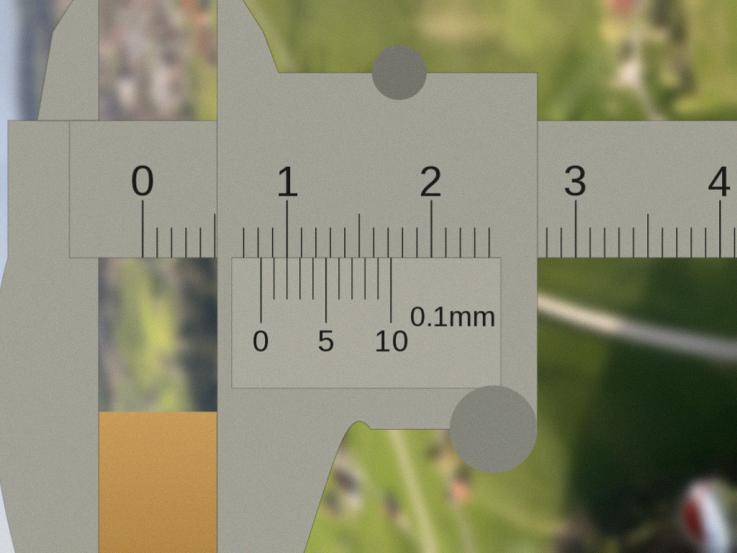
8.2 mm
